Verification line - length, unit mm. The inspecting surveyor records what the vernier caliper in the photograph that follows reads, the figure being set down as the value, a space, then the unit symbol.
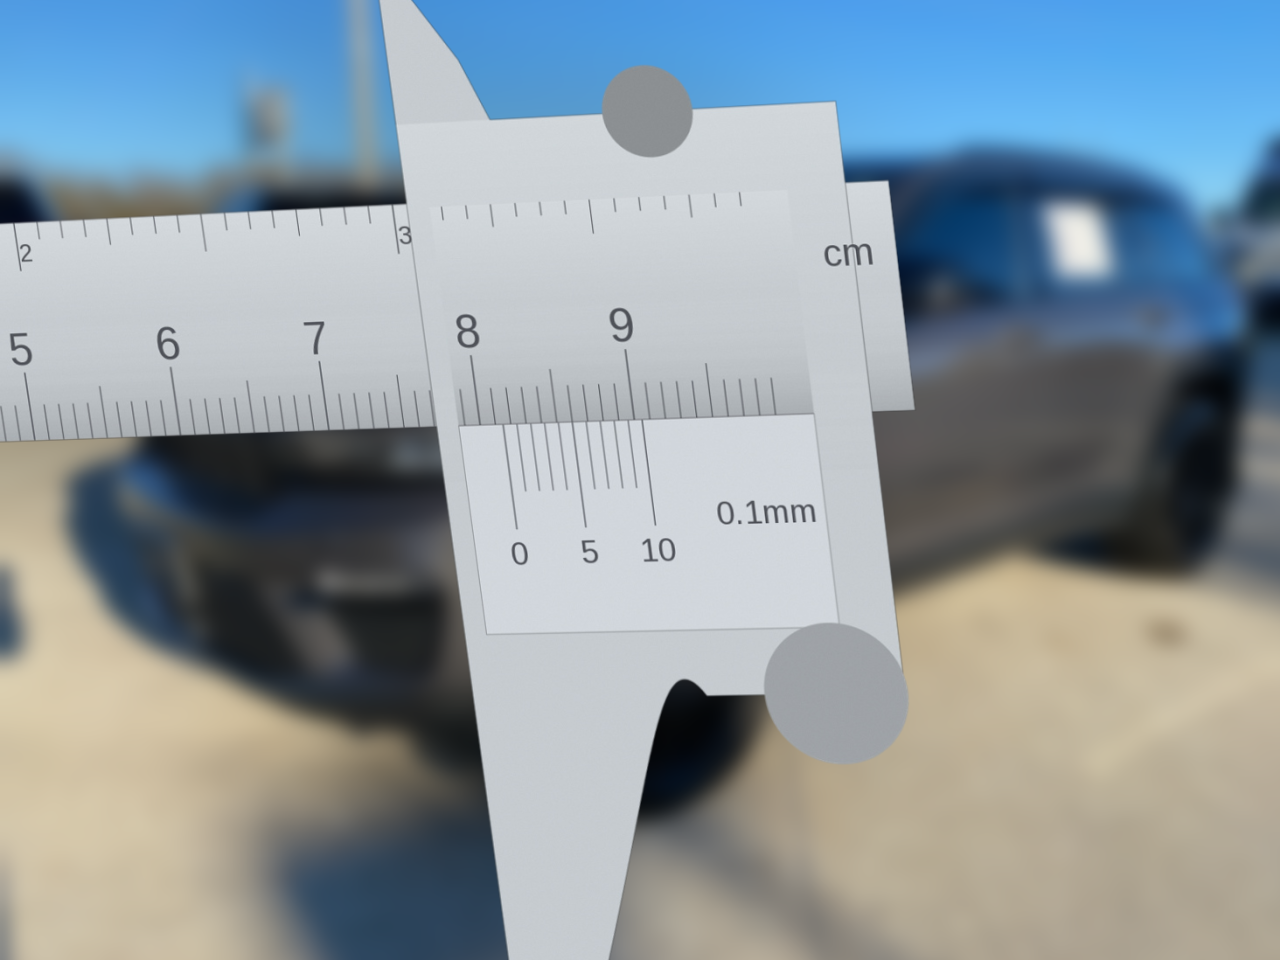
81.5 mm
